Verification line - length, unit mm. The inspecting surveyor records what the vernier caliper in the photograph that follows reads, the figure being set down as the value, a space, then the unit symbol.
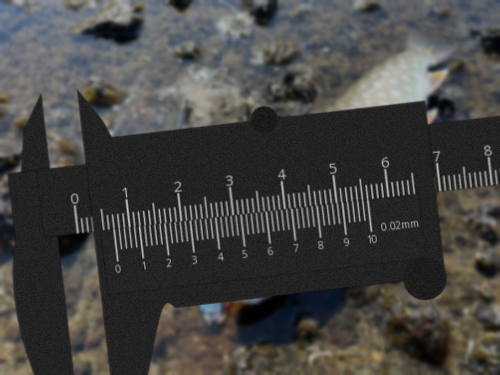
7.0 mm
